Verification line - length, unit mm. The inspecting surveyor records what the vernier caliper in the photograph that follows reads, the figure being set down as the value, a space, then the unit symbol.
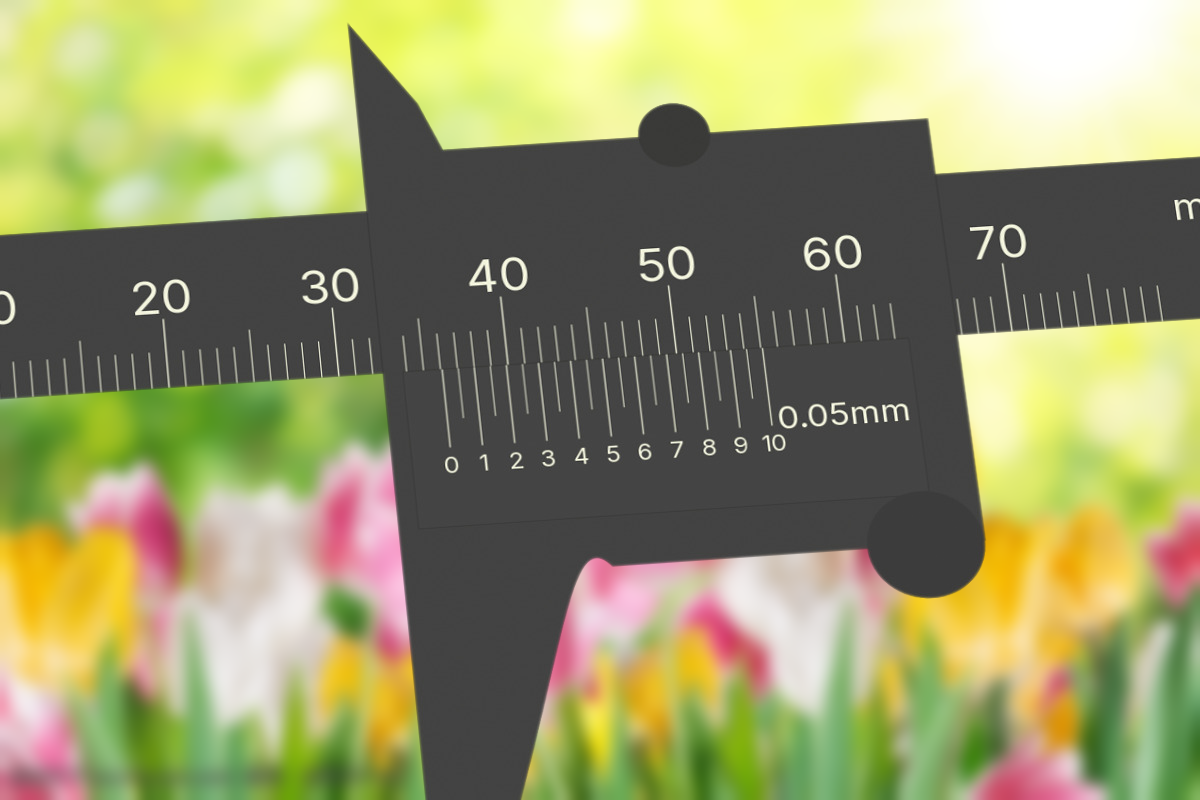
36.1 mm
